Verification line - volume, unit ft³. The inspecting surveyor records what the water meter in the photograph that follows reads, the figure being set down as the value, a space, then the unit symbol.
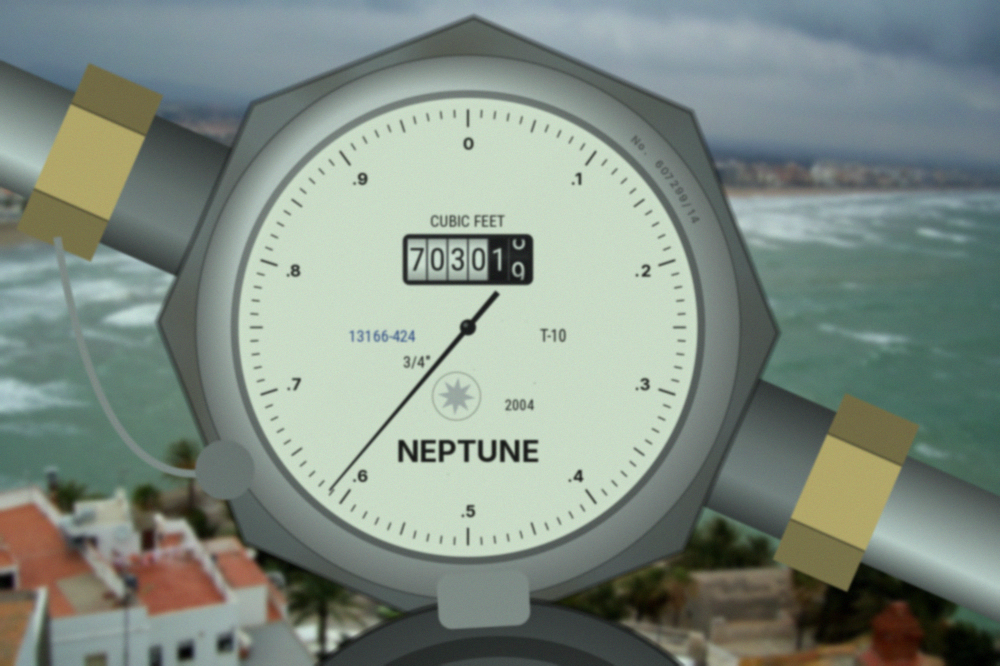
703018.61 ft³
